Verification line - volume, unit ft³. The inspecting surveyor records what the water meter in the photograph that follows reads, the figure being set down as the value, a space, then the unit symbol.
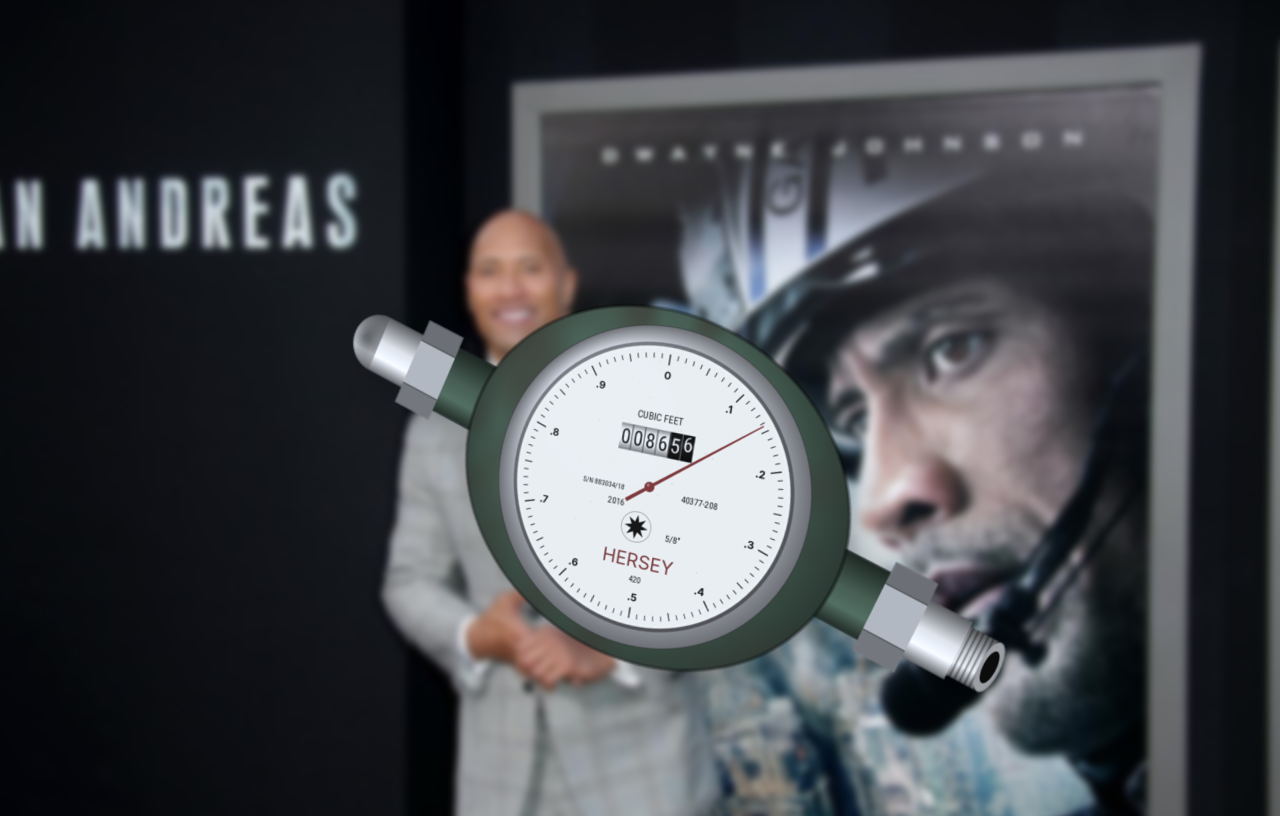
8656.14 ft³
